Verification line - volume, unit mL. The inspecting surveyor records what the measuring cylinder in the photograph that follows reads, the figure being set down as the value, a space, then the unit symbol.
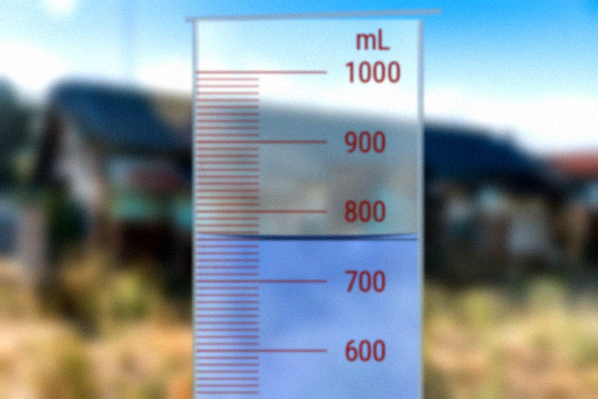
760 mL
